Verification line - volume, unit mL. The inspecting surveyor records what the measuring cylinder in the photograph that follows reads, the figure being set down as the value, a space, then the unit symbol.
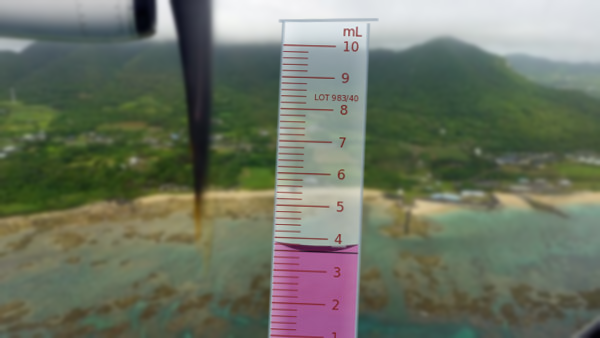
3.6 mL
